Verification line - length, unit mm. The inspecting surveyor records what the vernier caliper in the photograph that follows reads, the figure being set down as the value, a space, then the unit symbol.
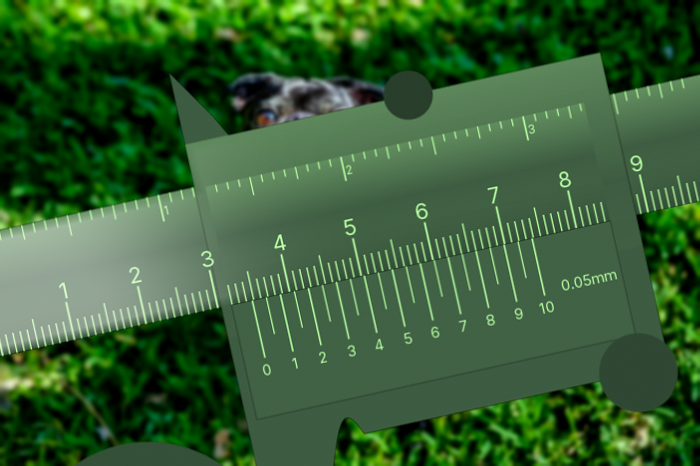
34.8 mm
